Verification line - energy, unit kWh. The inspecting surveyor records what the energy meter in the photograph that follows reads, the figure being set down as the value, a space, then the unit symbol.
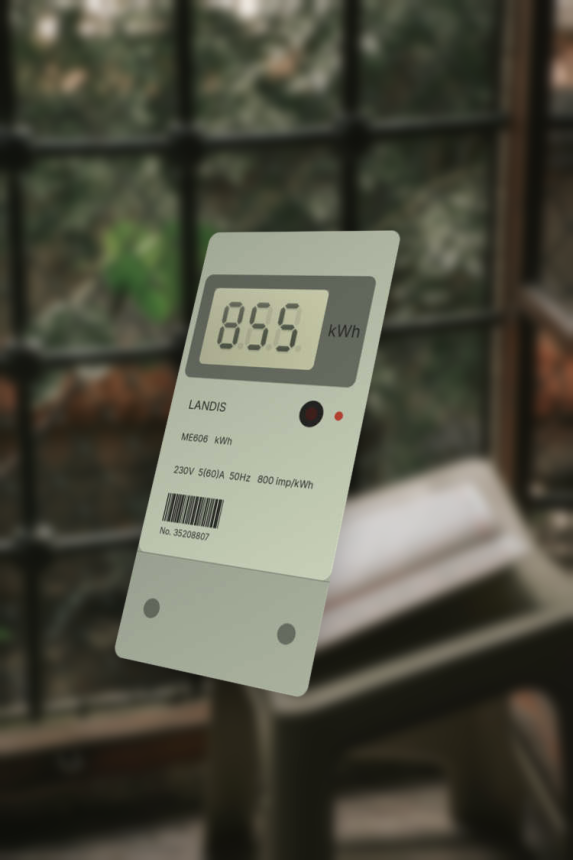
855 kWh
